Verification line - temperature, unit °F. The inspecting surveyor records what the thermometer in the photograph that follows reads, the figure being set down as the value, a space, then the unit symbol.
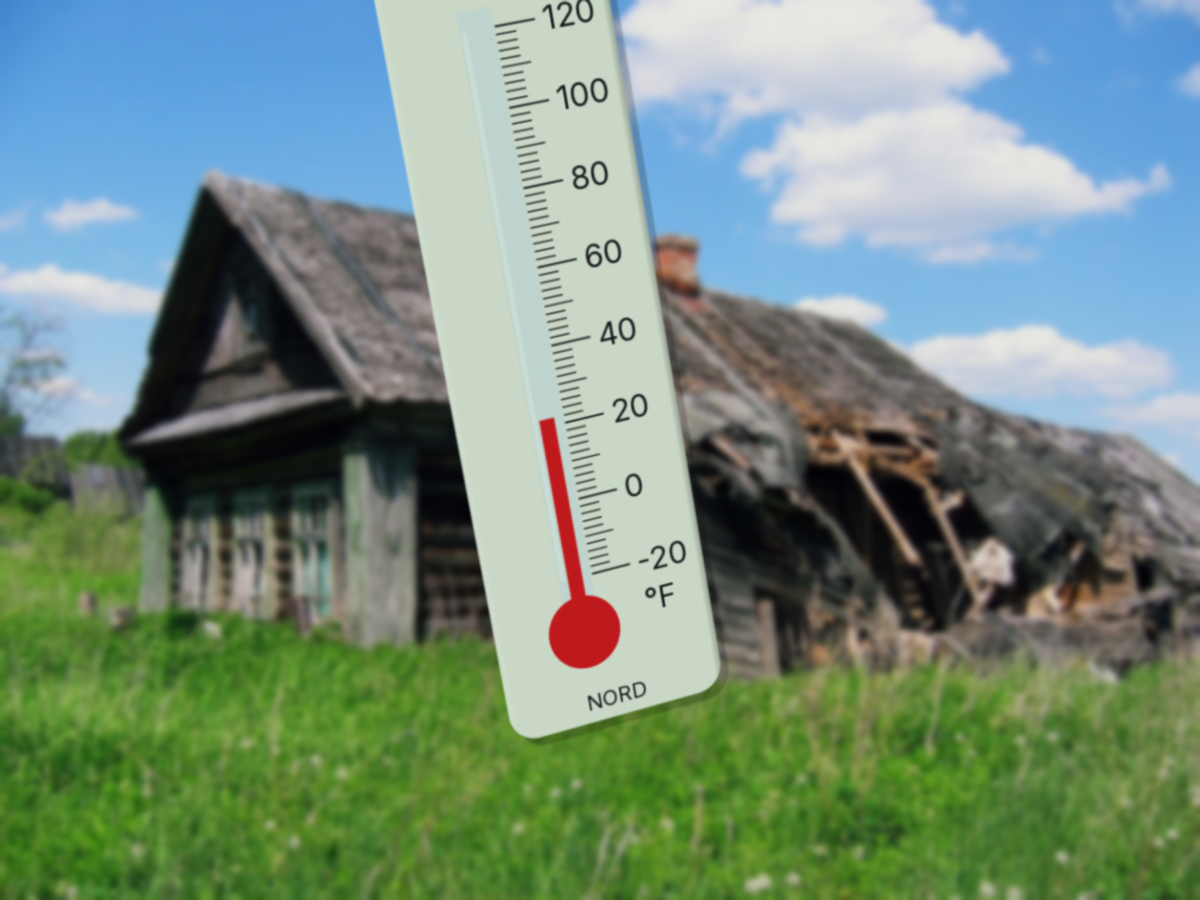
22 °F
